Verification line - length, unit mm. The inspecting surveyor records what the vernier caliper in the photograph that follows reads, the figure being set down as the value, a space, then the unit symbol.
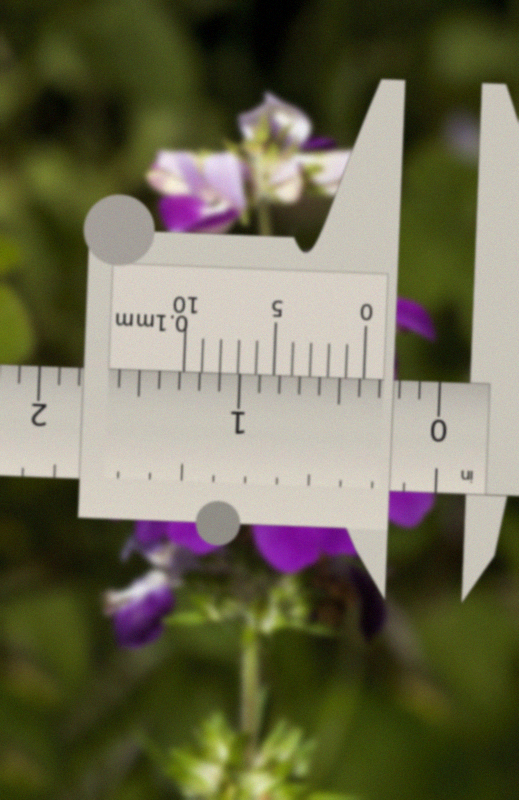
3.8 mm
